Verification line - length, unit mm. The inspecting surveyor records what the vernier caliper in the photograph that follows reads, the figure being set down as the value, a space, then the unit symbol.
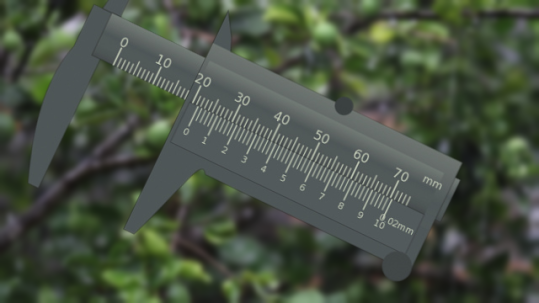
21.5 mm
